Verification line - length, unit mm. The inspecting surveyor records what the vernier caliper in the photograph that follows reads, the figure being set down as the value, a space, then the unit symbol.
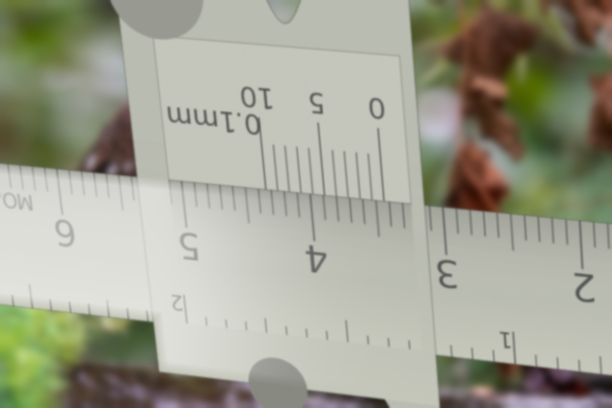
34.4 mm
